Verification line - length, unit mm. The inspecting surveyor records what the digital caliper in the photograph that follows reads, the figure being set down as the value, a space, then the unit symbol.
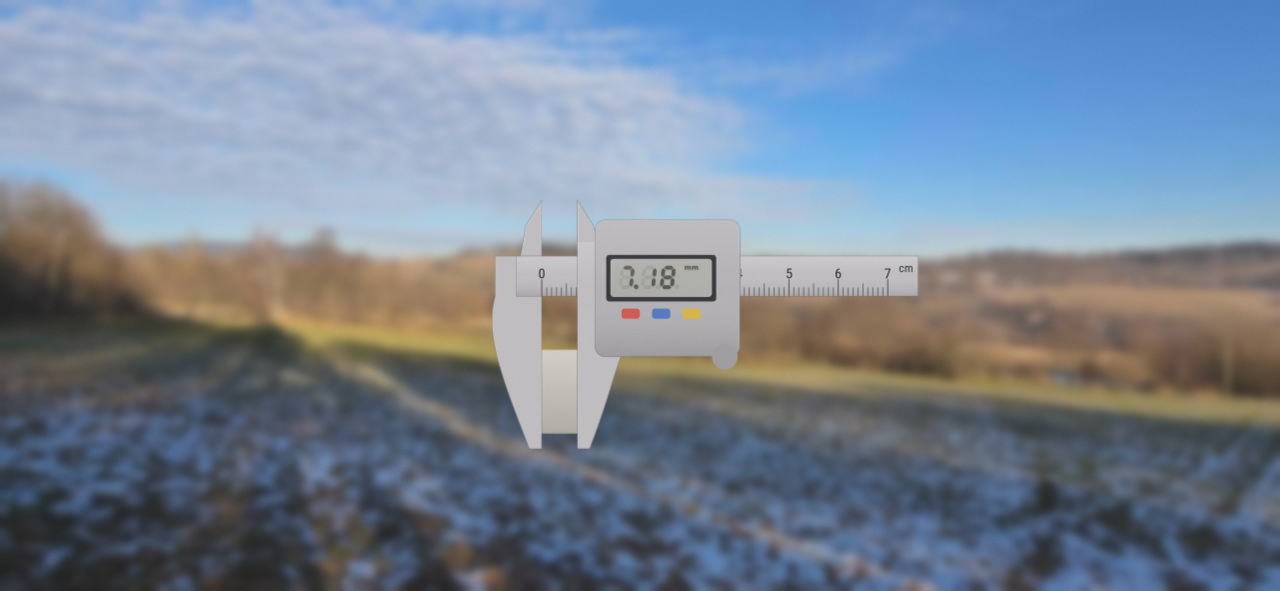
7.18 mm
